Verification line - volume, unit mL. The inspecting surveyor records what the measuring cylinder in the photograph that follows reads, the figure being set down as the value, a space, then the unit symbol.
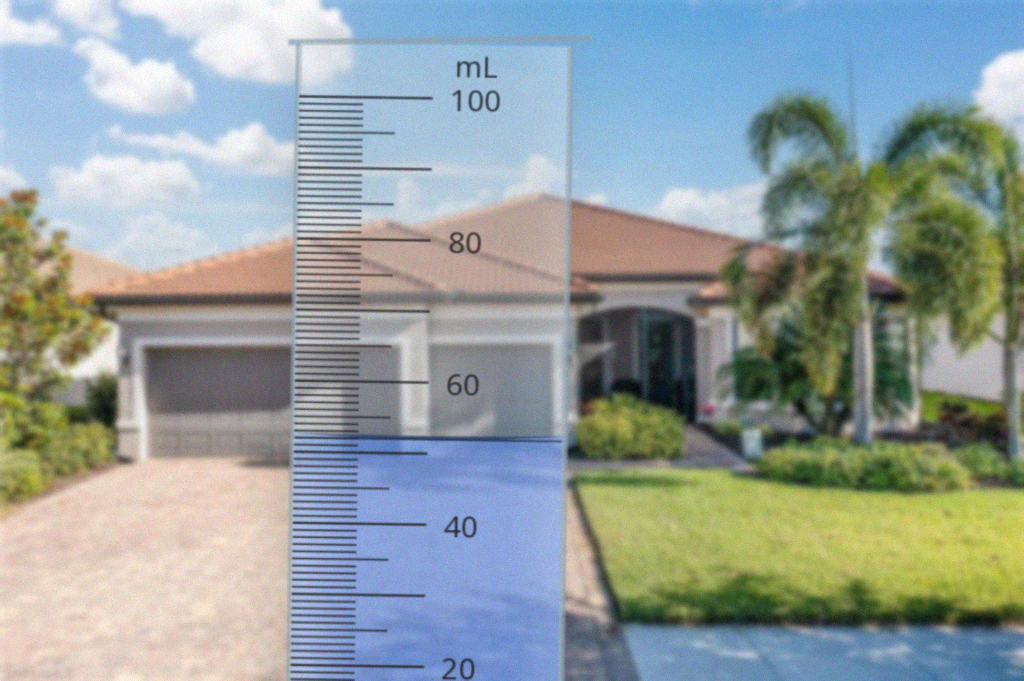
52 mL
